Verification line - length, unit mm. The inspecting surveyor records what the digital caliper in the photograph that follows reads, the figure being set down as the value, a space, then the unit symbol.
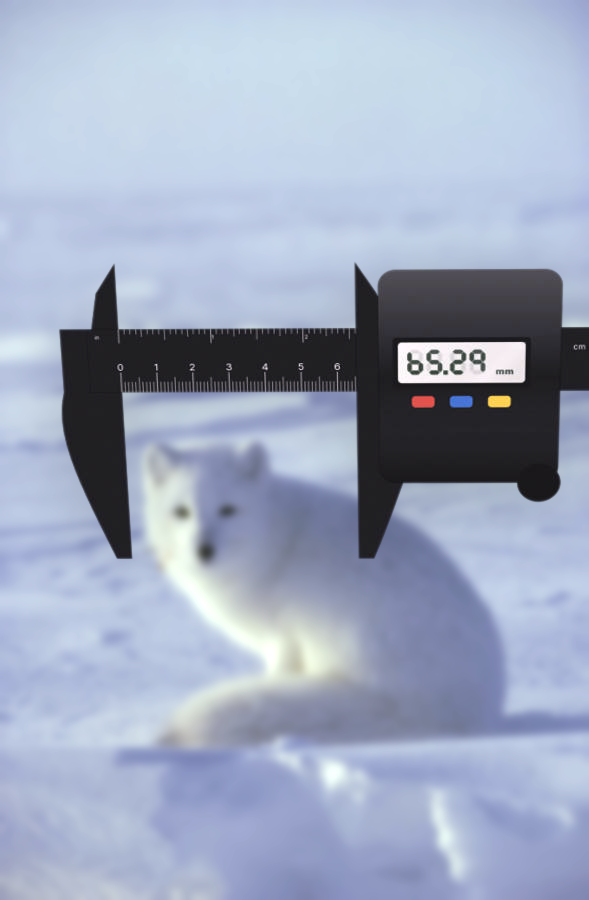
65.29 mm
